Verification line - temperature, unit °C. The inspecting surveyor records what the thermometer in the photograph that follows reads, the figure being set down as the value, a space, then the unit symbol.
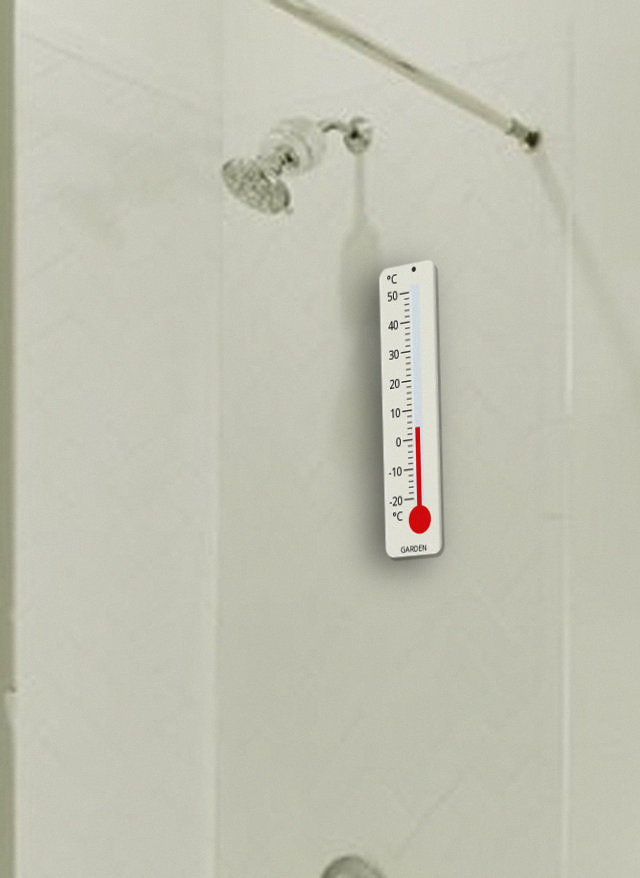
4 °C
